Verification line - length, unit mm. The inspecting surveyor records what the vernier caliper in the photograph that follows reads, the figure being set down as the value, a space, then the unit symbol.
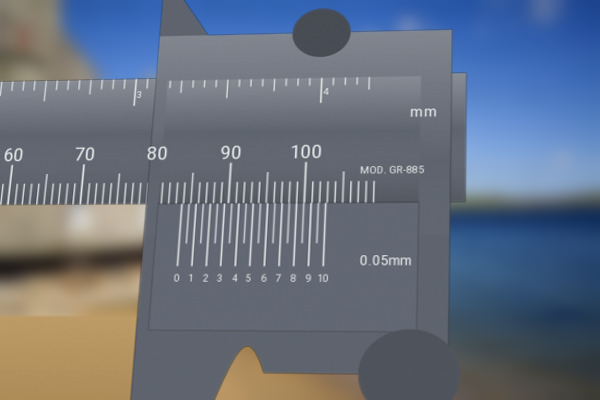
83.8 mm
